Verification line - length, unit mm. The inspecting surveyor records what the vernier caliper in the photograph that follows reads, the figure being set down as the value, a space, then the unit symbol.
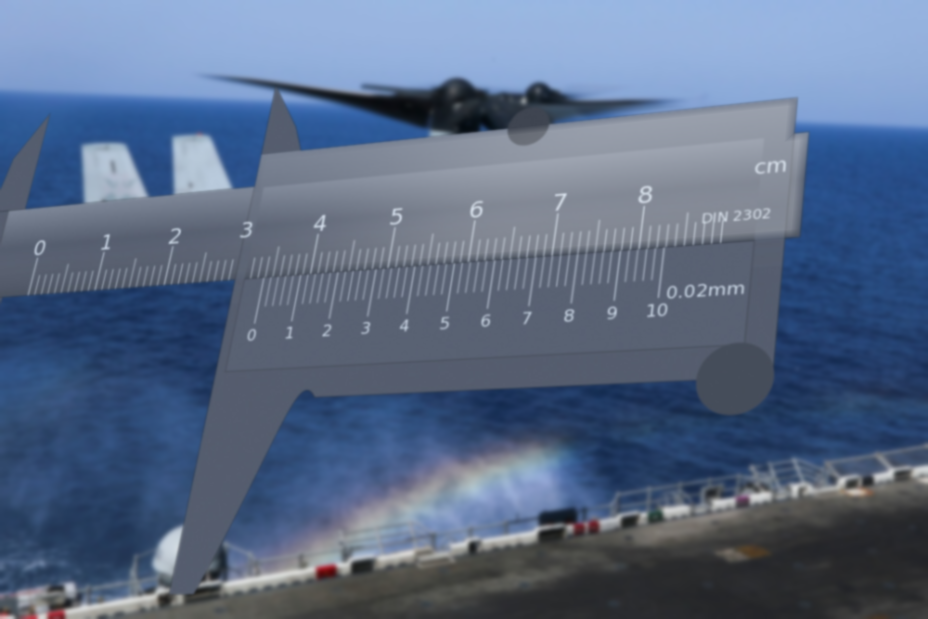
33.8 mm
